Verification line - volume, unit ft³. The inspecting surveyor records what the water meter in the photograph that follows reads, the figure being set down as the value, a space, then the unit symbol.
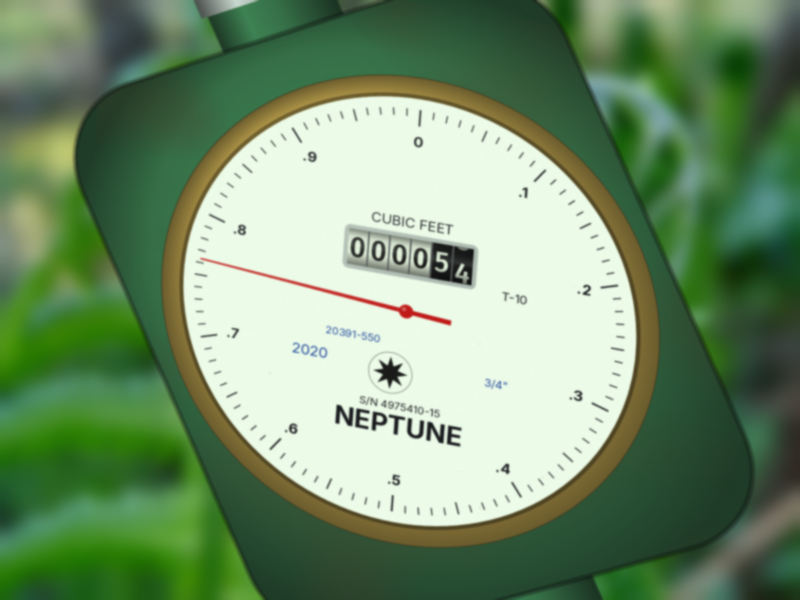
53.76 ft³
